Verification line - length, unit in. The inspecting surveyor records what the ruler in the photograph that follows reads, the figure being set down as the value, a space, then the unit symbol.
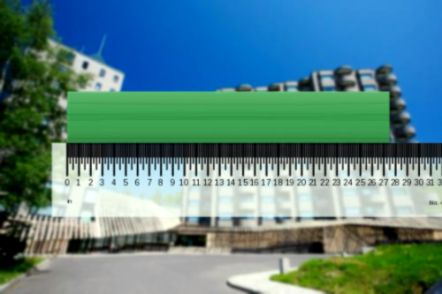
27.5 in
